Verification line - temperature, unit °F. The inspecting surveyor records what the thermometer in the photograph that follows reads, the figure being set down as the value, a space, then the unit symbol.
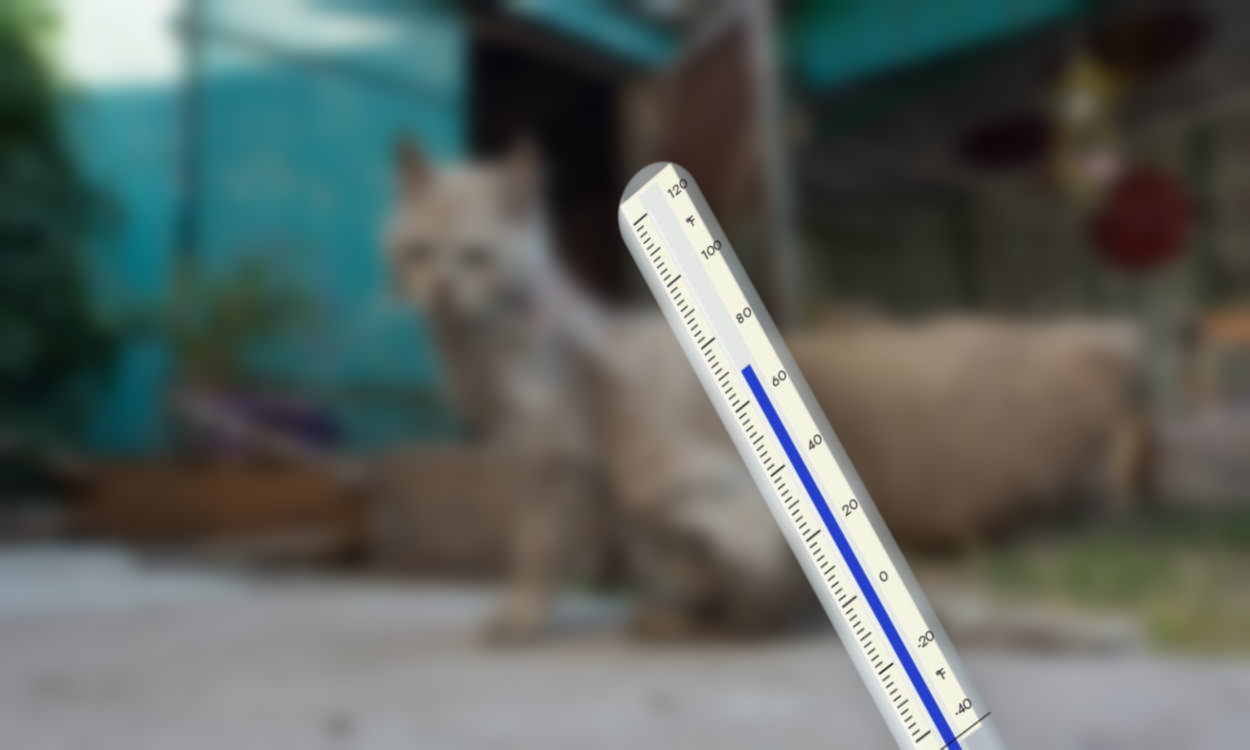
68 °F
